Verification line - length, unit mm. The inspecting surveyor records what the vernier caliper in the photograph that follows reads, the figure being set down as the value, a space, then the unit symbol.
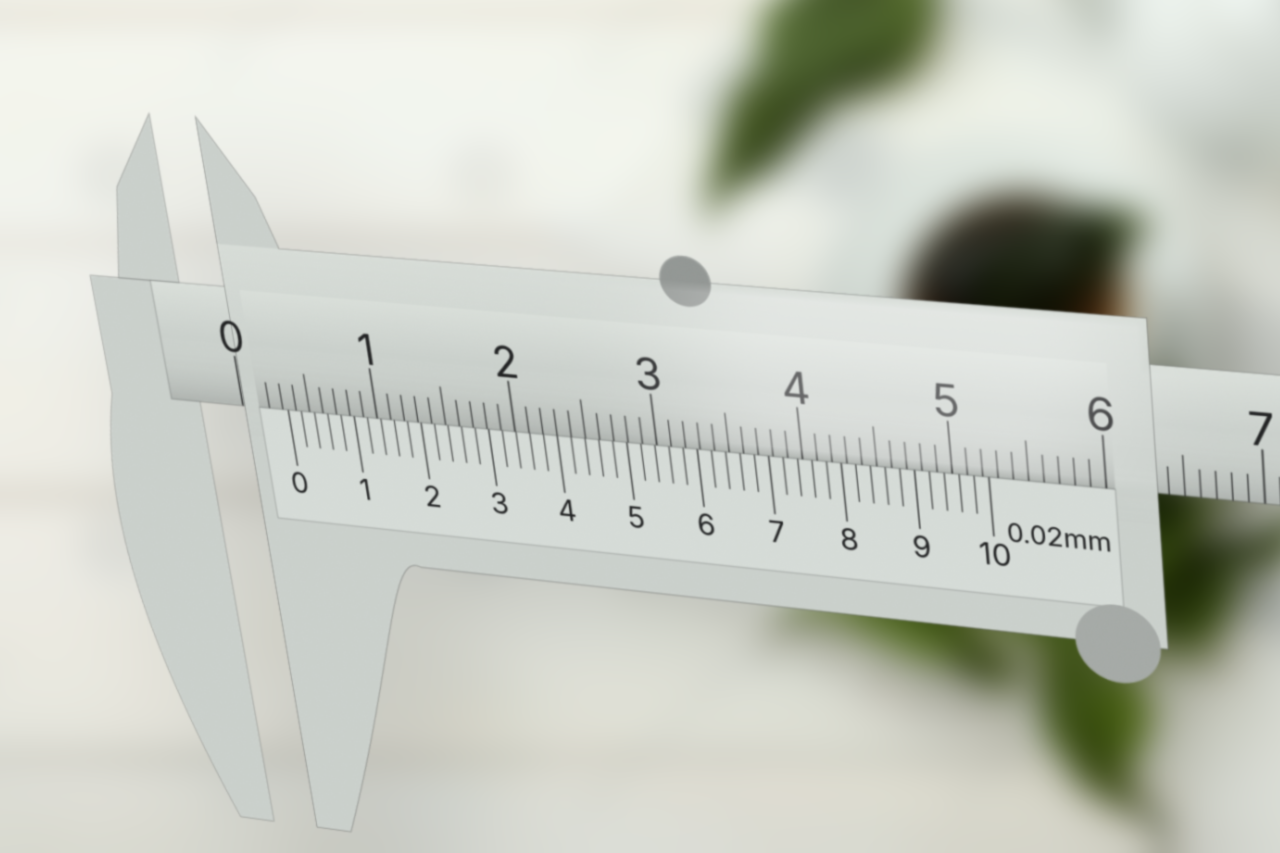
3.4 mm
